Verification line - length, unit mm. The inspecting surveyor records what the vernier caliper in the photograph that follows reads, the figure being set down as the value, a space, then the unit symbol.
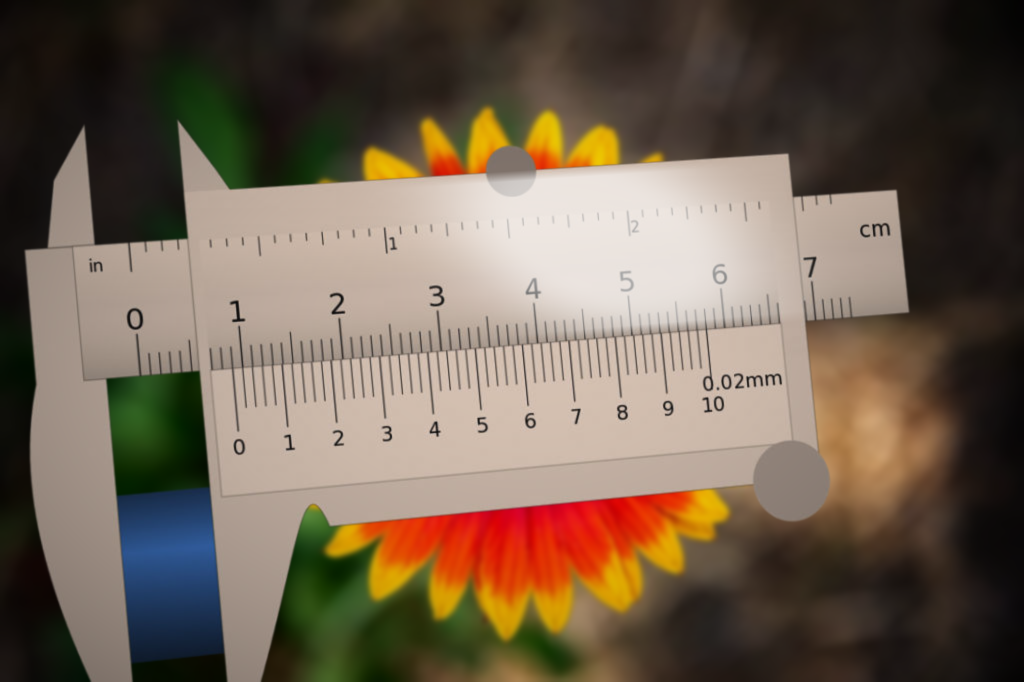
9.0 mm
